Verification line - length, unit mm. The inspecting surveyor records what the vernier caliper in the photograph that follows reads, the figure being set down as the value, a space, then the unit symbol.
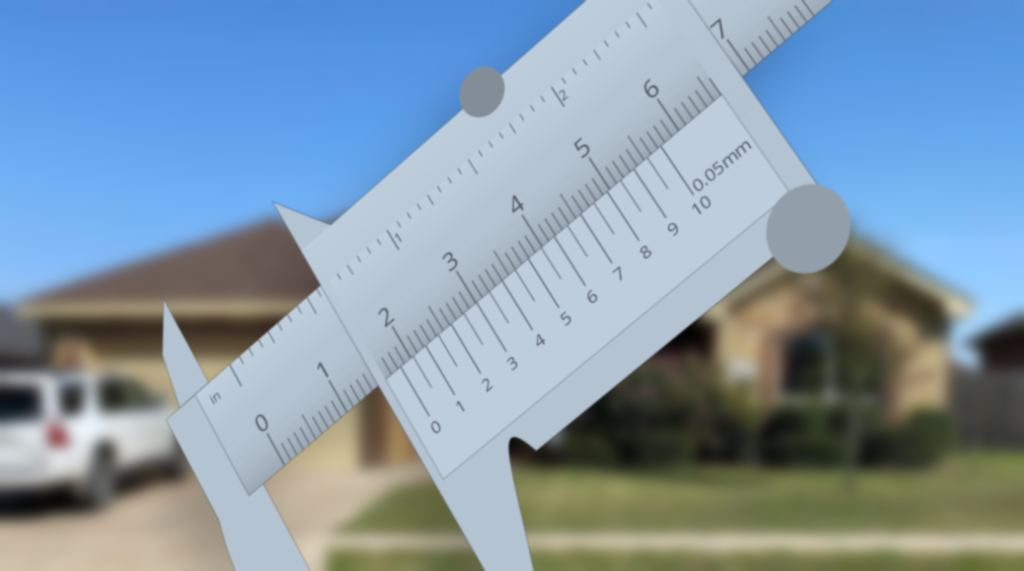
18.4 mm
